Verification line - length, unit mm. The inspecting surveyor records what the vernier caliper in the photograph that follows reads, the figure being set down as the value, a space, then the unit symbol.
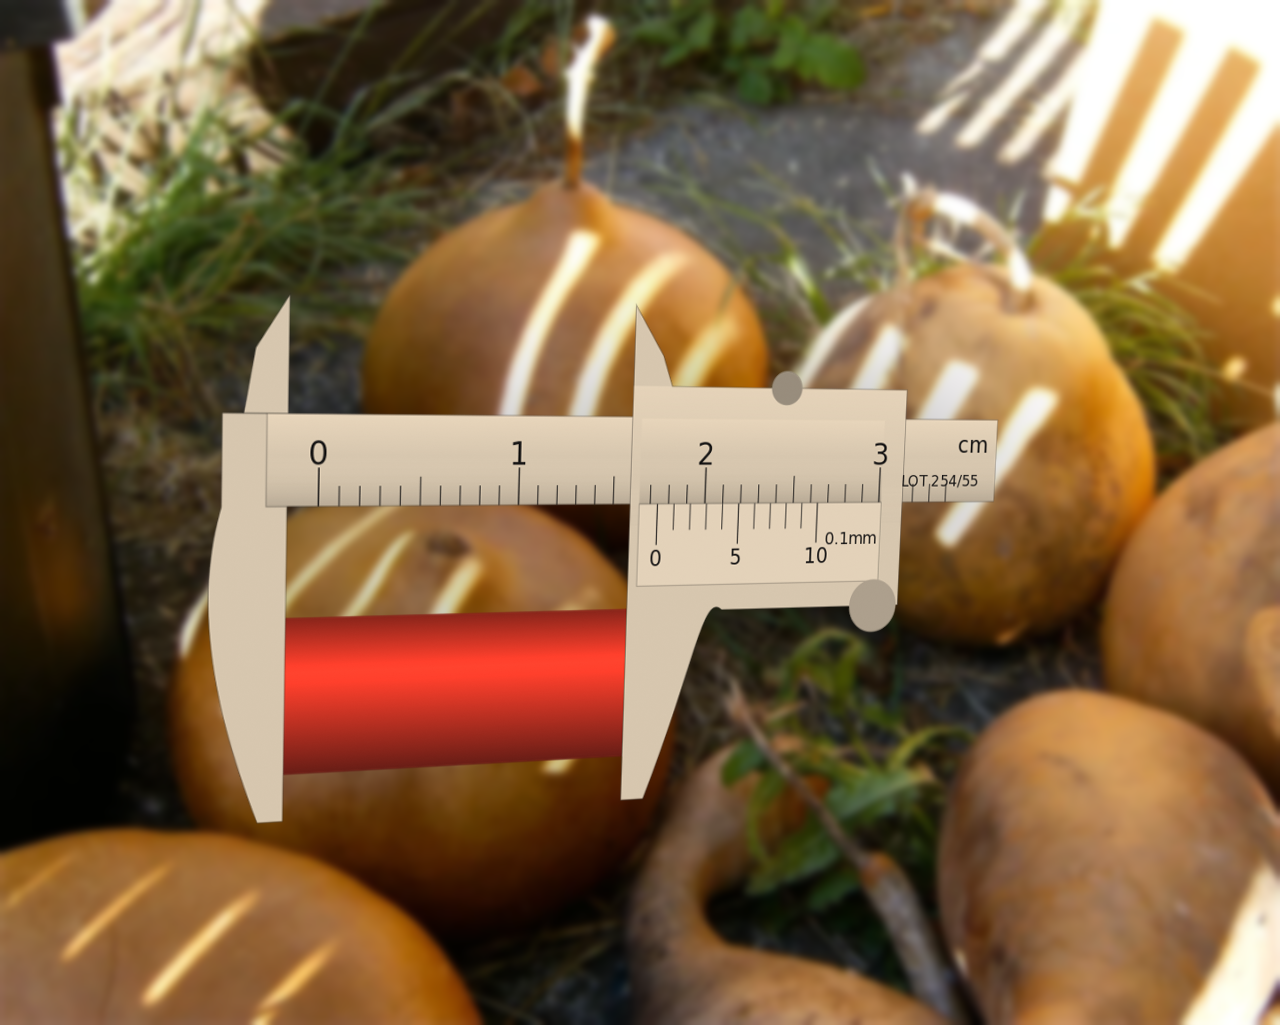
17.4 mm
